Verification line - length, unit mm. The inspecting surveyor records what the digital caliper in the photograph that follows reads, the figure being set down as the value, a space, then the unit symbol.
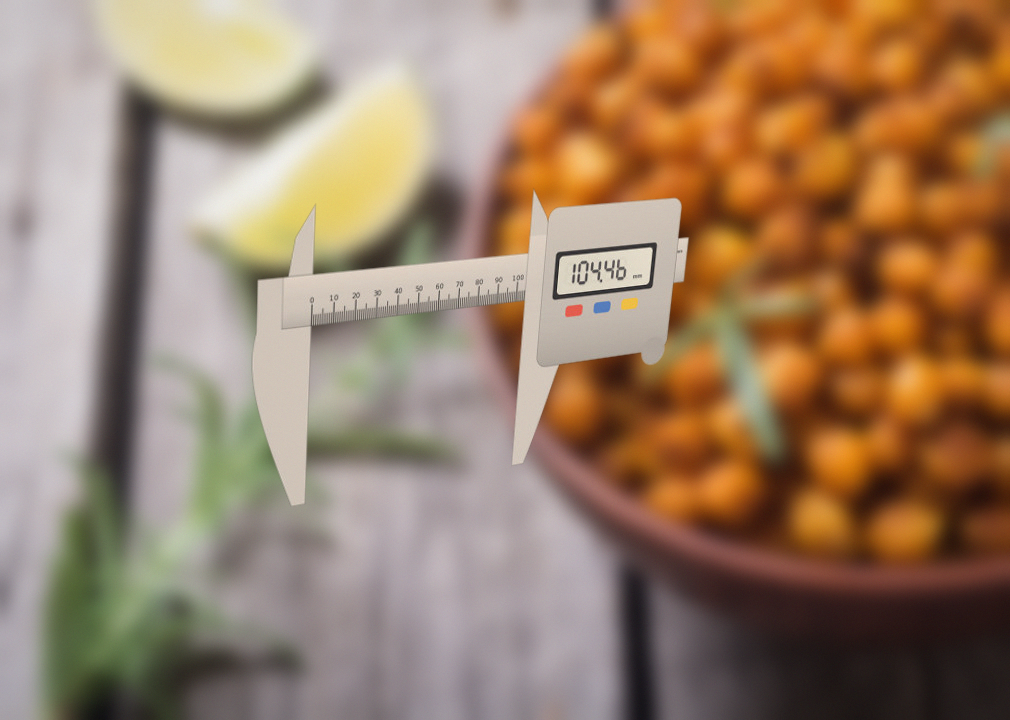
104.46 mm
